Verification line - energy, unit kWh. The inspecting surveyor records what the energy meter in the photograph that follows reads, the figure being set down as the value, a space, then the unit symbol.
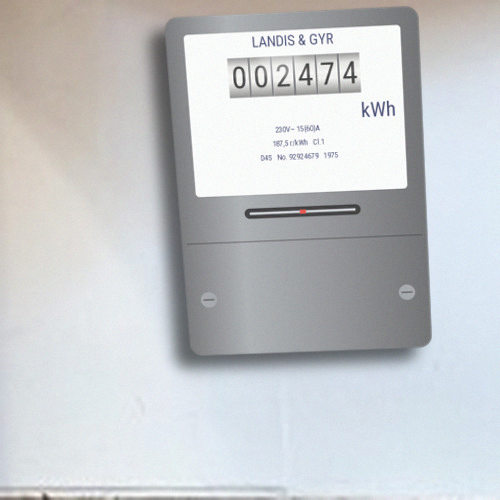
2474 kWh
